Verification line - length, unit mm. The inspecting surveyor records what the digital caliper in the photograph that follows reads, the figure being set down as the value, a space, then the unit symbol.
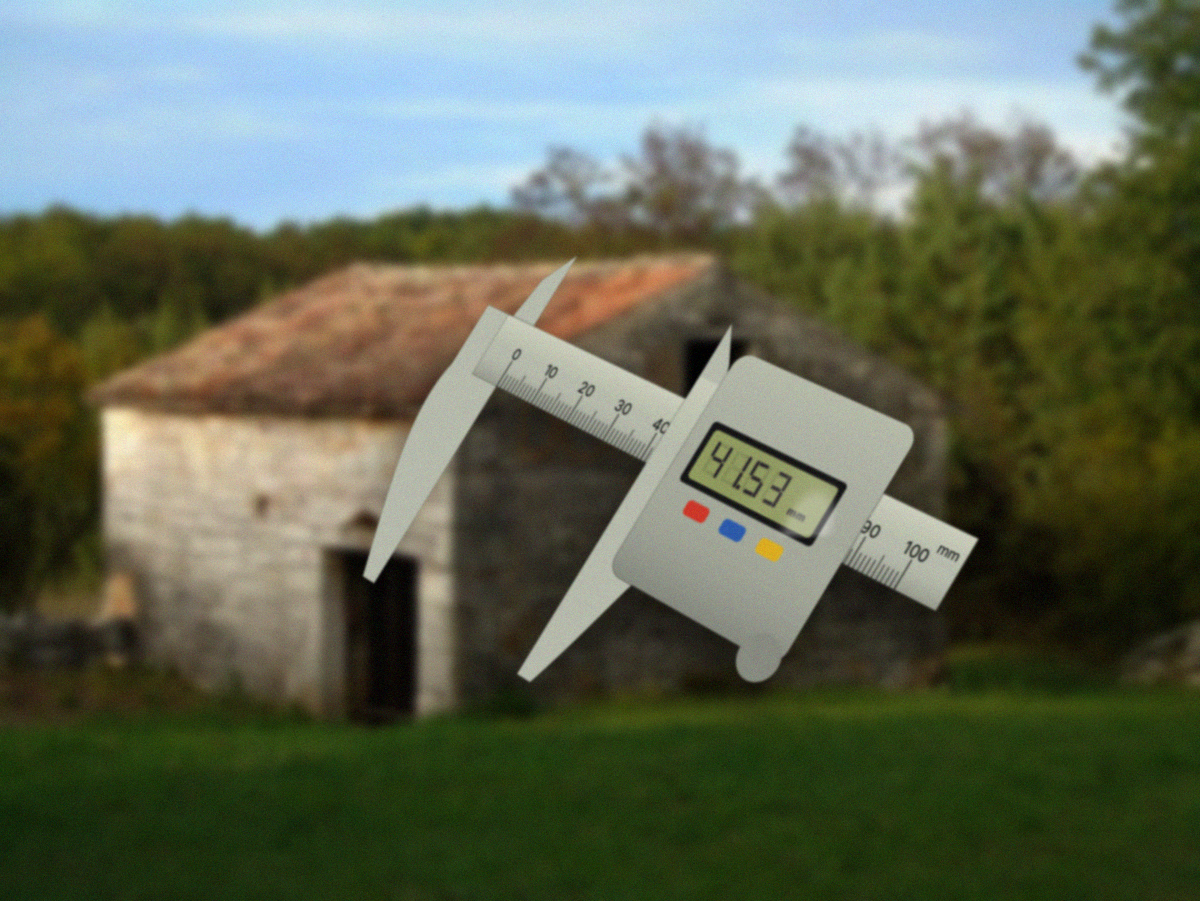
41.53 mm
